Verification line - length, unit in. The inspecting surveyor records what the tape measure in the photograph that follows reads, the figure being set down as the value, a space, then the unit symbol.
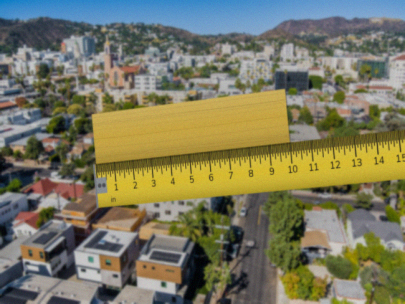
10 in
